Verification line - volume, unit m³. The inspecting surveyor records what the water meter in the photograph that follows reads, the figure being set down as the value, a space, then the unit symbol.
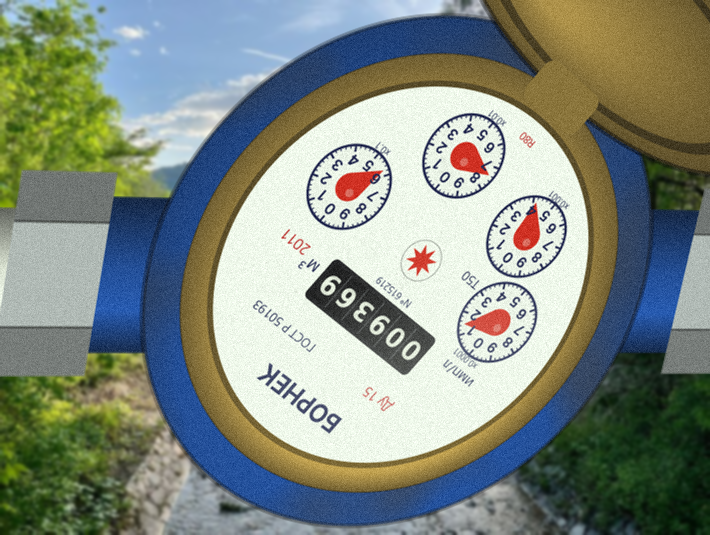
9369.5741 m³
